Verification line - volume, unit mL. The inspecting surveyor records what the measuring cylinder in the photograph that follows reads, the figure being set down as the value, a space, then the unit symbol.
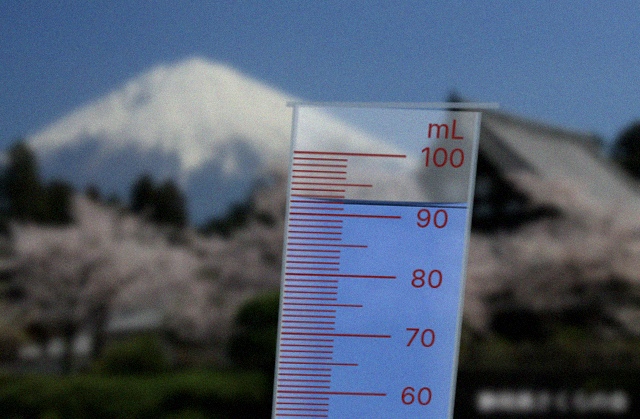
92 mL
